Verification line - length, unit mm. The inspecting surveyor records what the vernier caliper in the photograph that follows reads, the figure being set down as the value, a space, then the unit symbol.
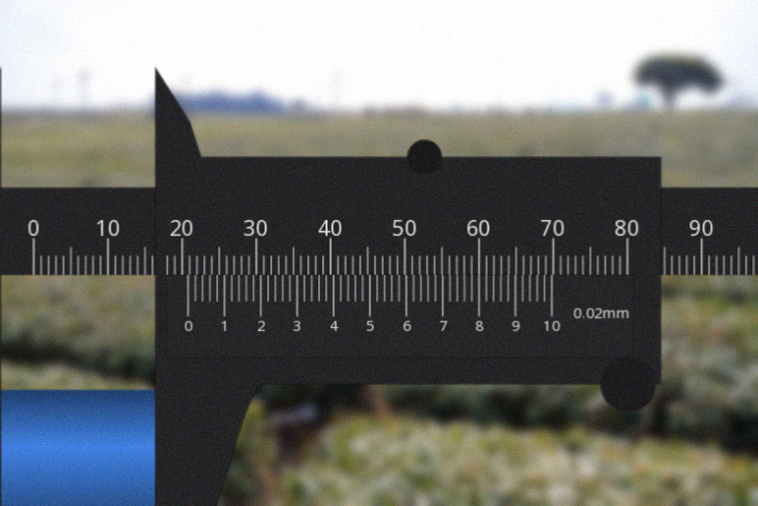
20.8 mm
